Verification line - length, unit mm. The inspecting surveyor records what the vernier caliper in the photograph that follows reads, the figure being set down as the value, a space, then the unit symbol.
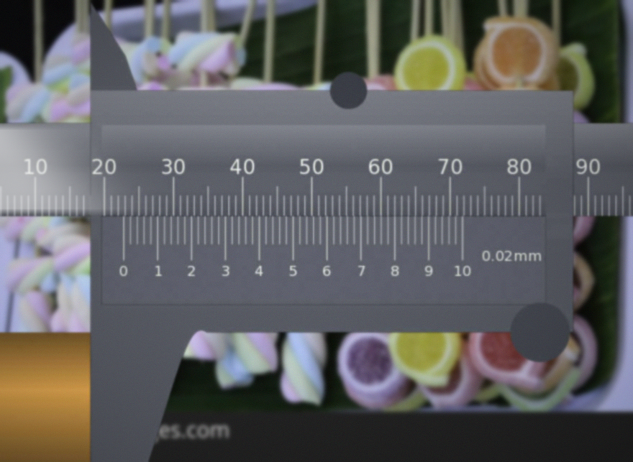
22.8 mm
